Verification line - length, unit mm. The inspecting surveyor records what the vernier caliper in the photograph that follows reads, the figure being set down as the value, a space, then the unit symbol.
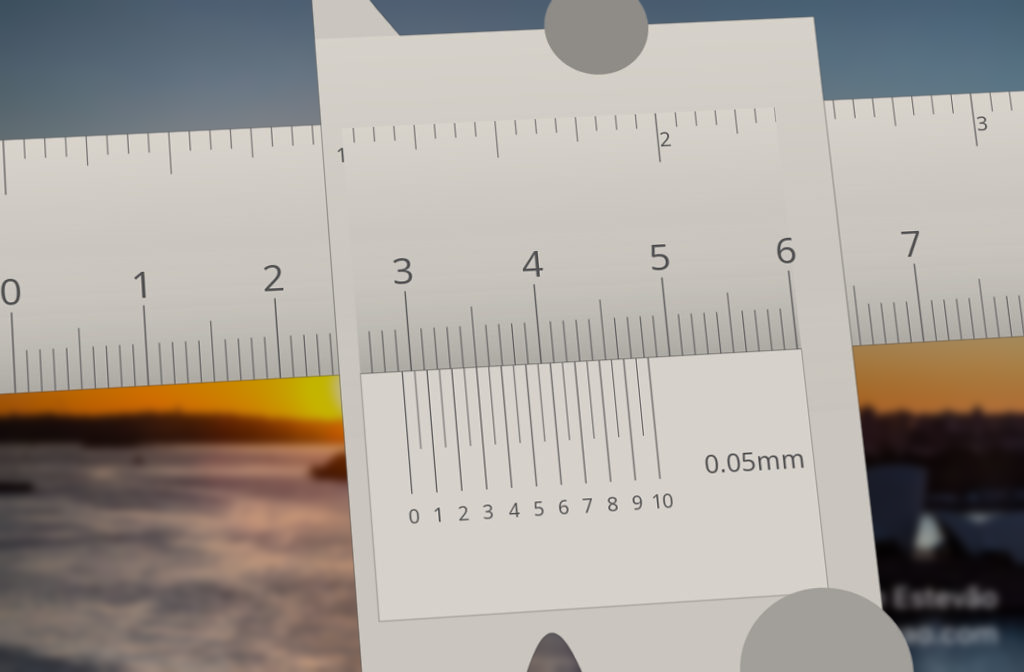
29.3 mm
